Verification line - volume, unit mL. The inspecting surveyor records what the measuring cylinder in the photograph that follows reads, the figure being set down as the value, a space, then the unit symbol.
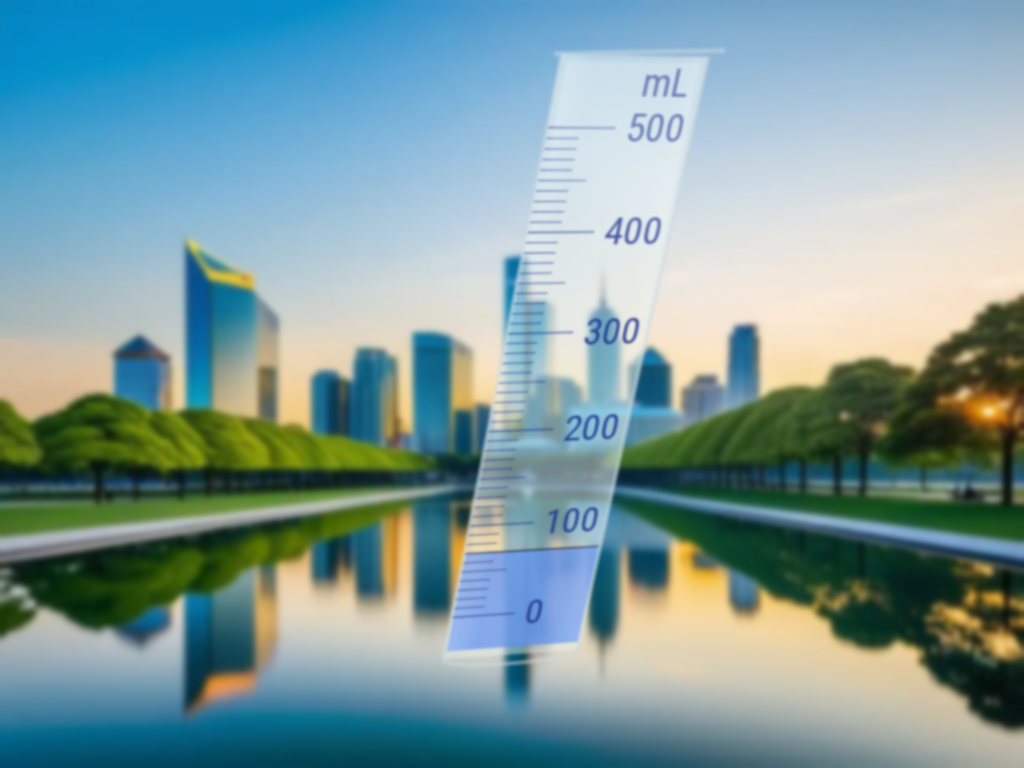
70 mL
